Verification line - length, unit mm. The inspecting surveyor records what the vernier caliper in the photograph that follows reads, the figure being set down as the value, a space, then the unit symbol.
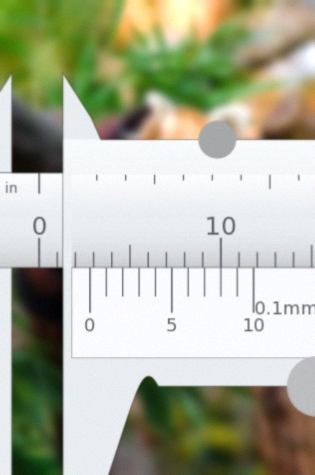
2.8 mm
